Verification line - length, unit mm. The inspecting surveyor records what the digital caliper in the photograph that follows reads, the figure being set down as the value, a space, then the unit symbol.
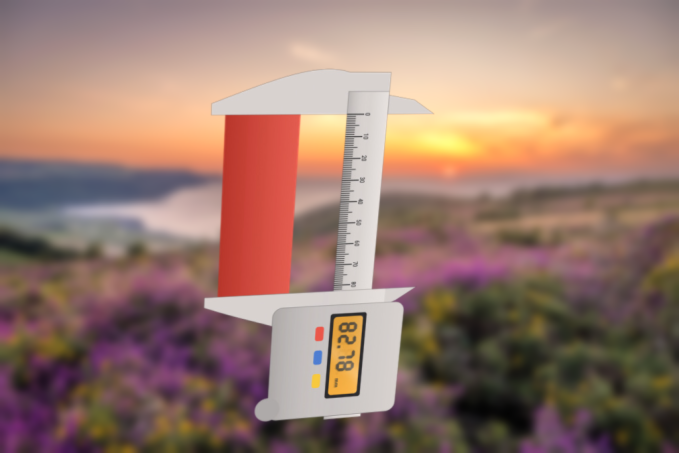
82.78 mm
